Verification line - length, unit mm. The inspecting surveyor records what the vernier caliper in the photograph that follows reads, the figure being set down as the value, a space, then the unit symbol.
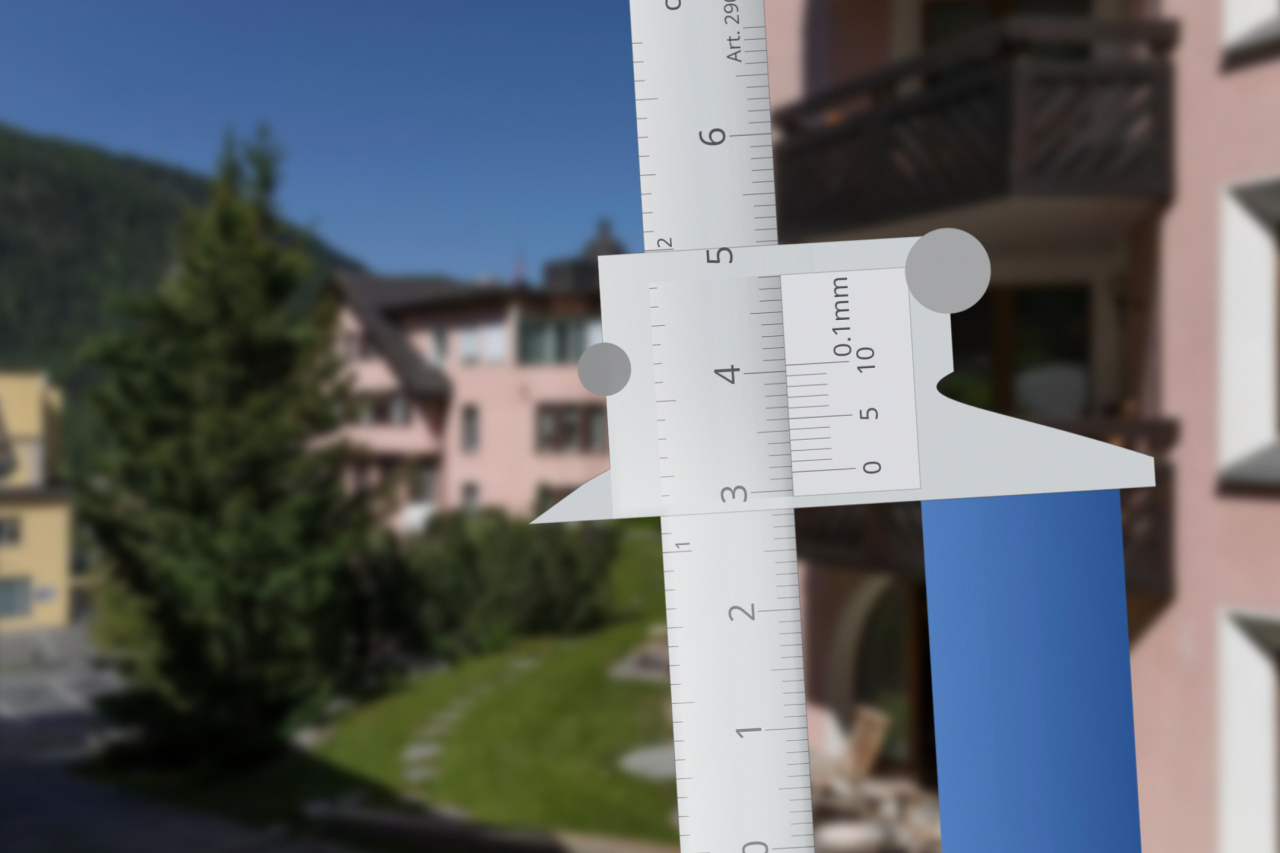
31.5 mm
